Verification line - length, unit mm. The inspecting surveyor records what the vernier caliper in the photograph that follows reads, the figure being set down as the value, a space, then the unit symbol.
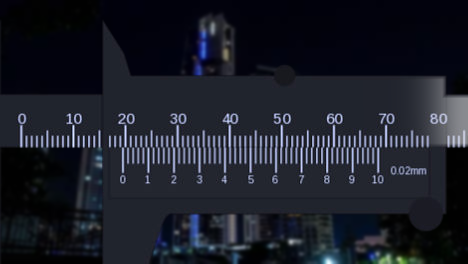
19.5 mm
